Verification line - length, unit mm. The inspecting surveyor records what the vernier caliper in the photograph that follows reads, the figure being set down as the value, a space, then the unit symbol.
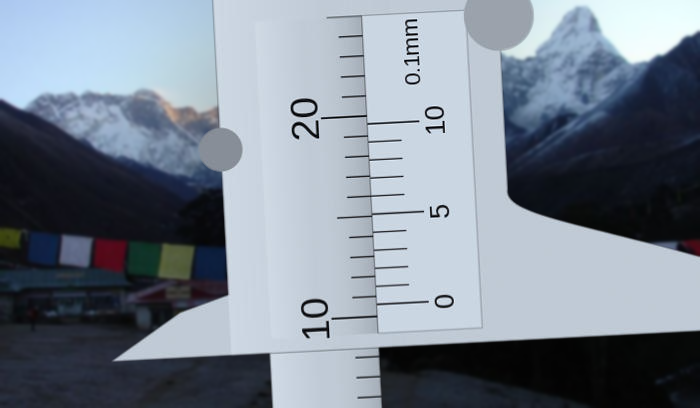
10.6 mm
